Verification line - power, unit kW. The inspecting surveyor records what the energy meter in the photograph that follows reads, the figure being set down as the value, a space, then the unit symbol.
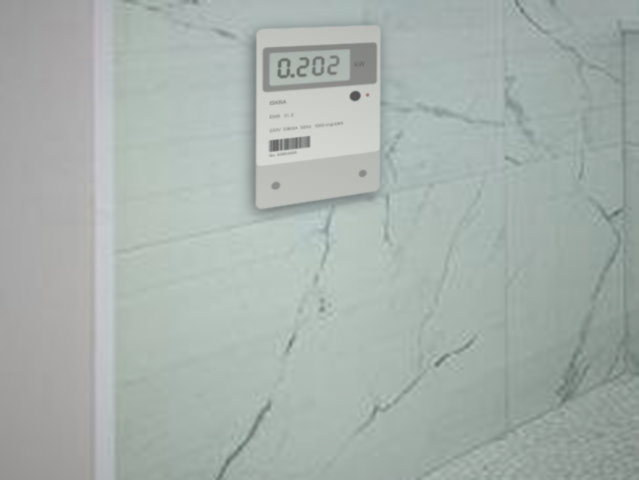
0.202 kW
